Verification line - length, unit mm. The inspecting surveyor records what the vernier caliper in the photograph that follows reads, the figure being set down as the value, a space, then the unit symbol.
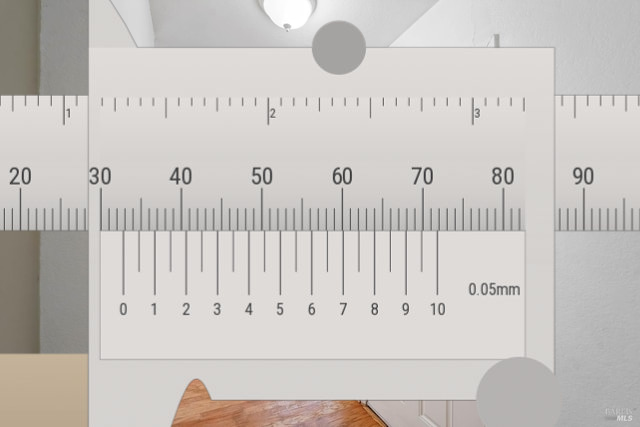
32.8 mm
